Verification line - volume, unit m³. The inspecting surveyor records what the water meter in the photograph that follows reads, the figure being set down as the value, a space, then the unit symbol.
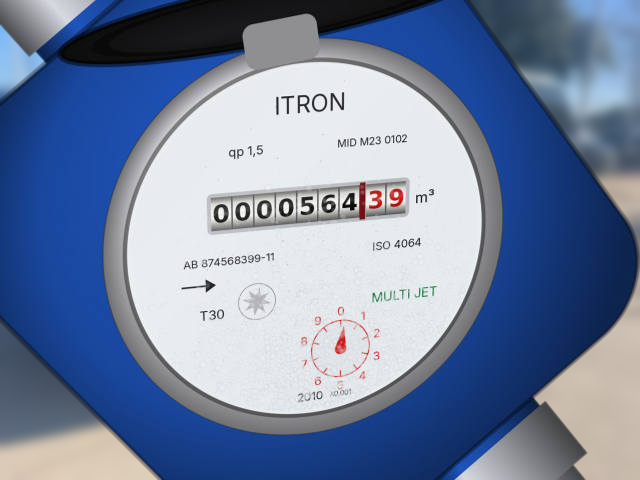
564.390 m³
